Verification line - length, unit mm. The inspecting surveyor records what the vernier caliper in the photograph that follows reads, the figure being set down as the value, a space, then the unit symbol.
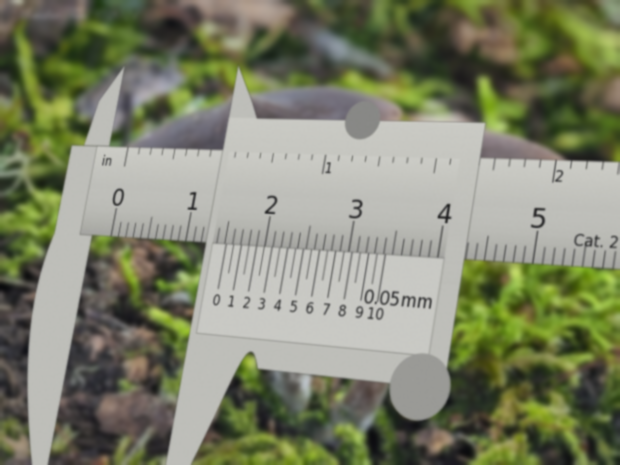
15.2 mm
